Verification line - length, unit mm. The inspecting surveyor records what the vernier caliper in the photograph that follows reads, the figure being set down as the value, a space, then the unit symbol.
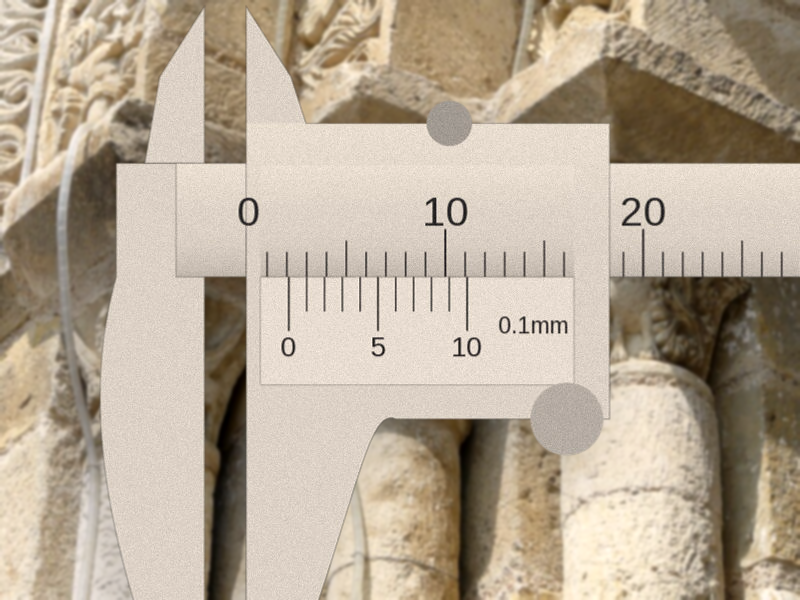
2.1 mm
